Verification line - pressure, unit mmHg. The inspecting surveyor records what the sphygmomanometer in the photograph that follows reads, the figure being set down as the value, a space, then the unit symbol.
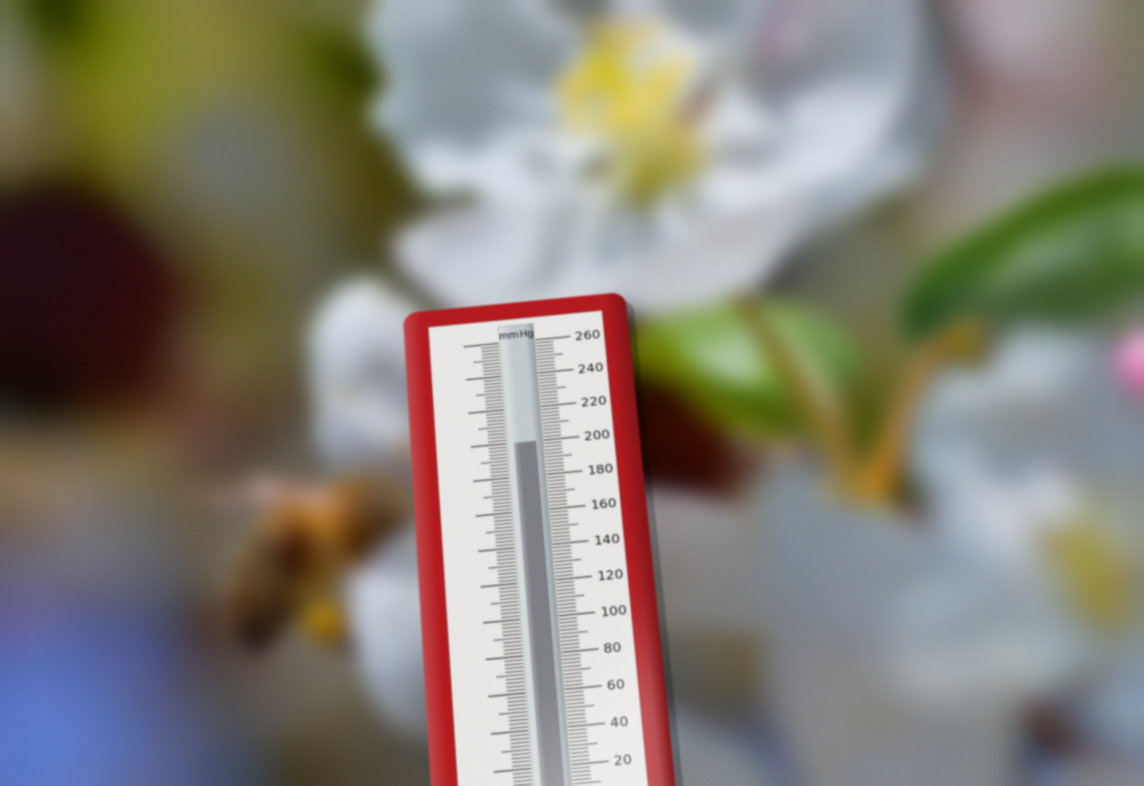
200 mmHg
